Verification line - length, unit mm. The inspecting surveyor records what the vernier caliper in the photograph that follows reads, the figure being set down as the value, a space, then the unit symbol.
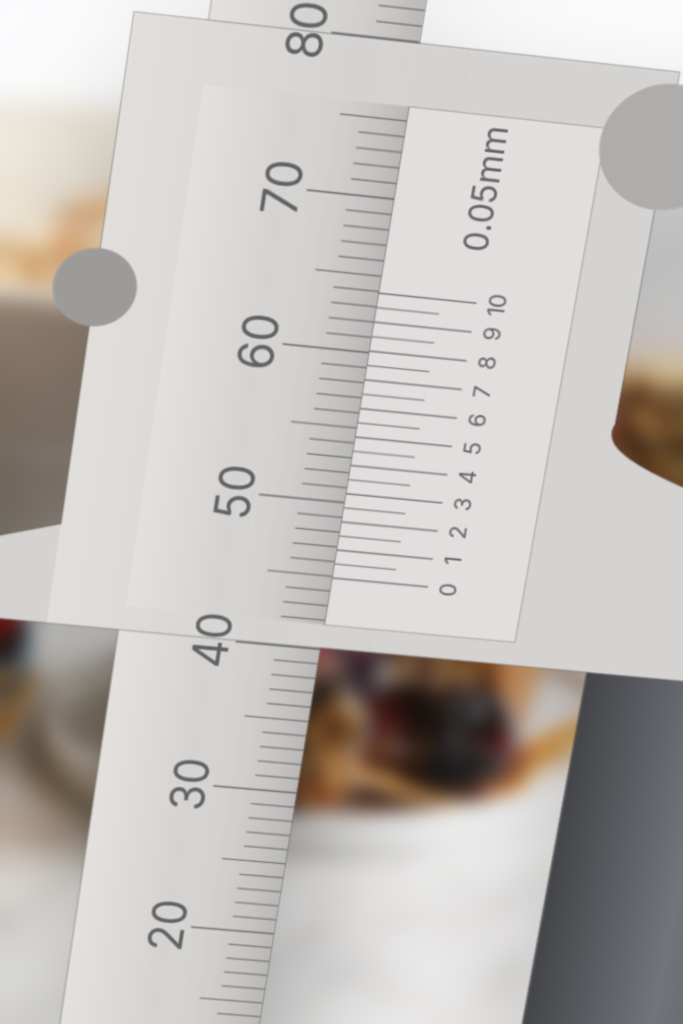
44.9 mm
